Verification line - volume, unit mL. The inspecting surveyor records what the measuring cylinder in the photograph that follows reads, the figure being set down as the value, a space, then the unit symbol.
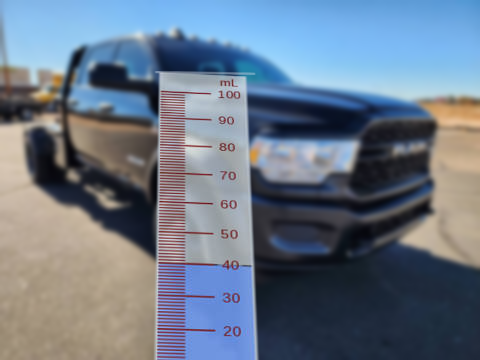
40 mL
